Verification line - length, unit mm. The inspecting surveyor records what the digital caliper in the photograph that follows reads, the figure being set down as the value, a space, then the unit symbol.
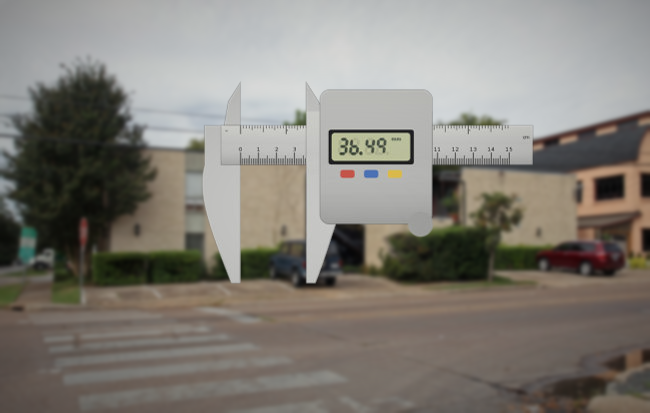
36.49 mm
